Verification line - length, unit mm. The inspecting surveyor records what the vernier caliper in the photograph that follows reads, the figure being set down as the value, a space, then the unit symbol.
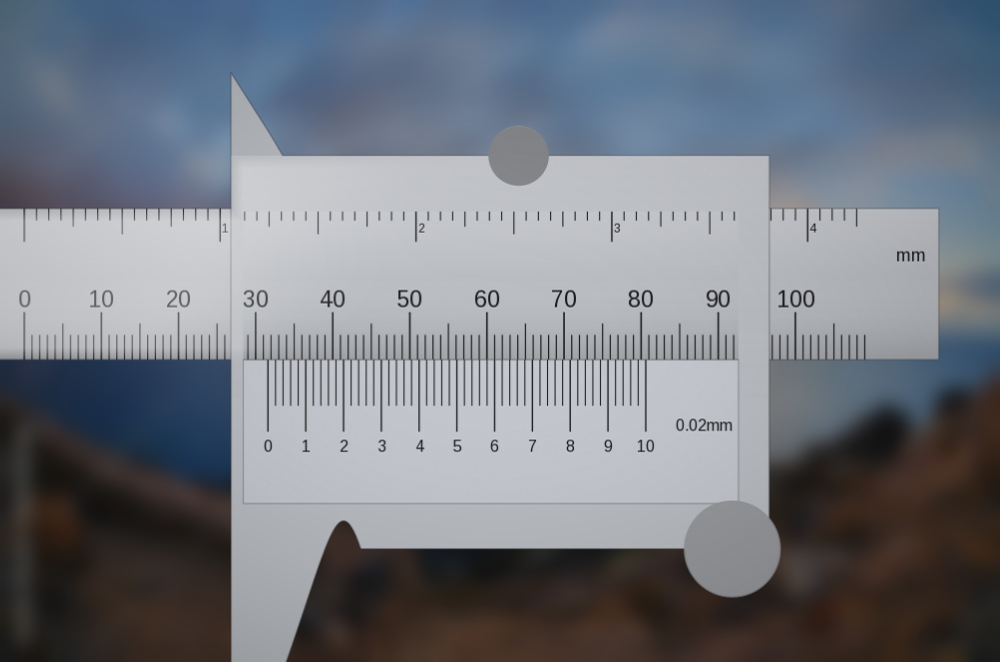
31.6 mm
